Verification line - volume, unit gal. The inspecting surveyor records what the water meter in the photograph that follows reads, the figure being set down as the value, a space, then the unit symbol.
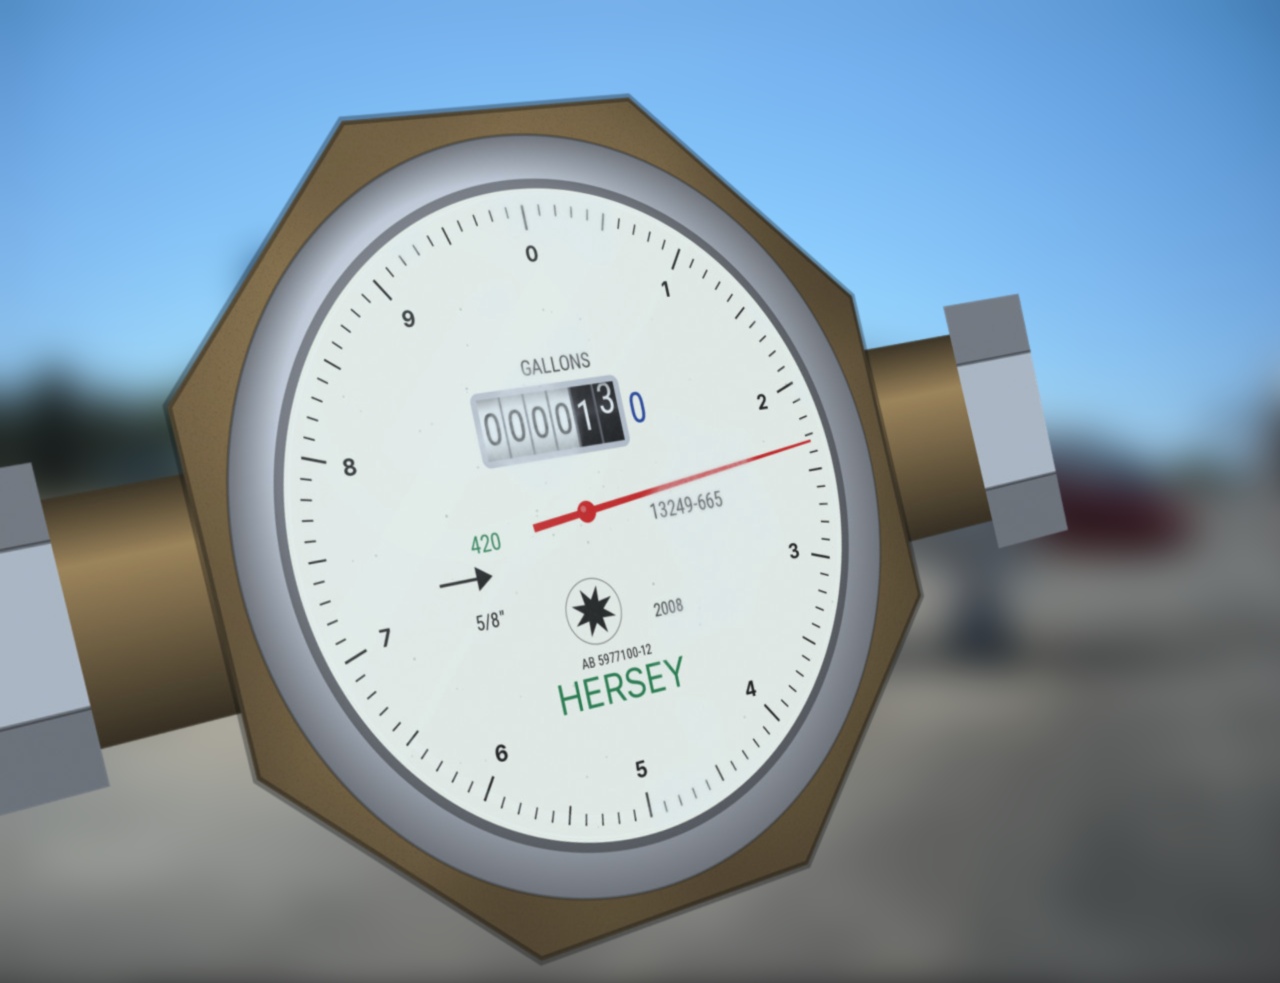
132.3 gal
